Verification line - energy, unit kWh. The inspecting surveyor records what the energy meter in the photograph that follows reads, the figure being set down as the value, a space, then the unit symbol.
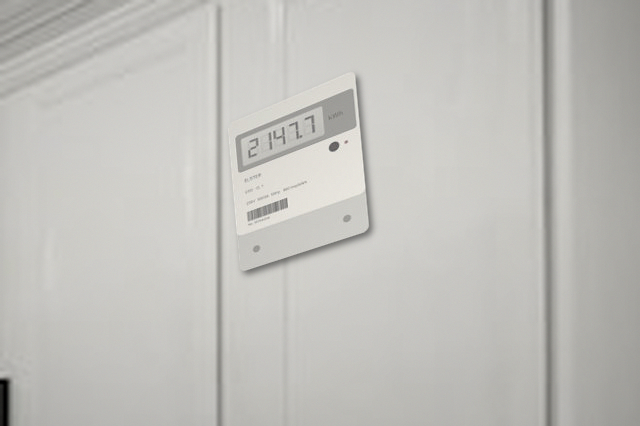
2147.7 kWh
